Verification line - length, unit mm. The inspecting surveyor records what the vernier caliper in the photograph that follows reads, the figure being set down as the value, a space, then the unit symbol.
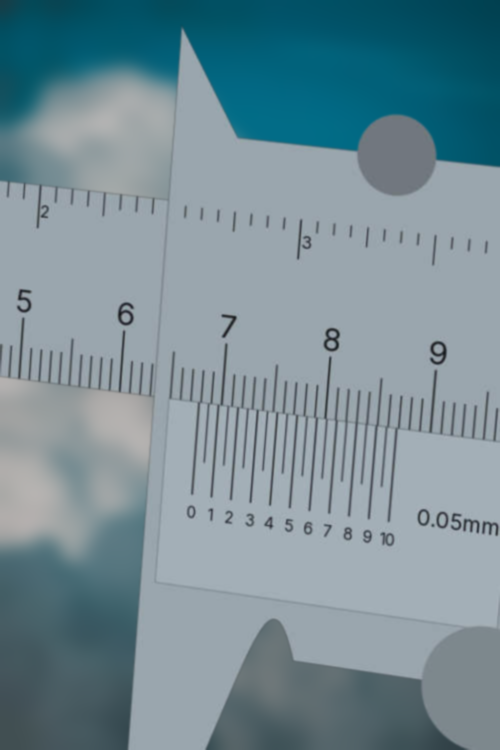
67.8 mm
